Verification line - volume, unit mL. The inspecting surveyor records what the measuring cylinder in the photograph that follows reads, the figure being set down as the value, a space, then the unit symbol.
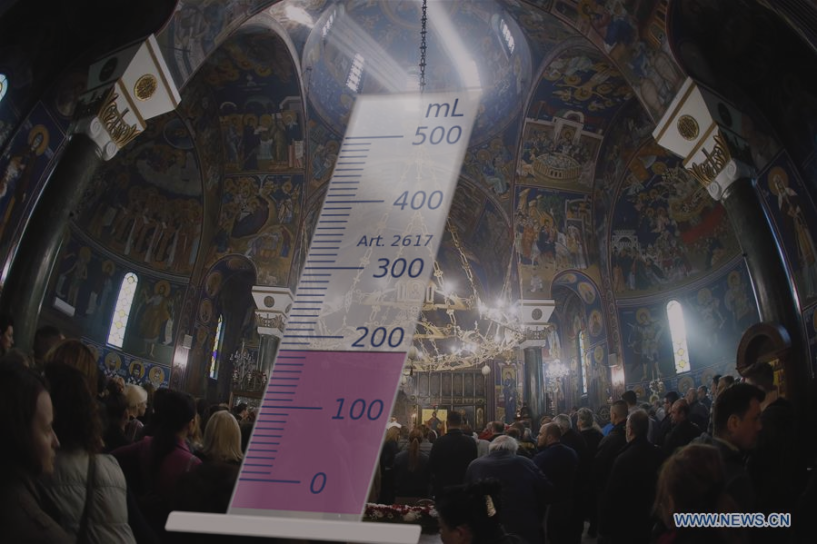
180 mL
